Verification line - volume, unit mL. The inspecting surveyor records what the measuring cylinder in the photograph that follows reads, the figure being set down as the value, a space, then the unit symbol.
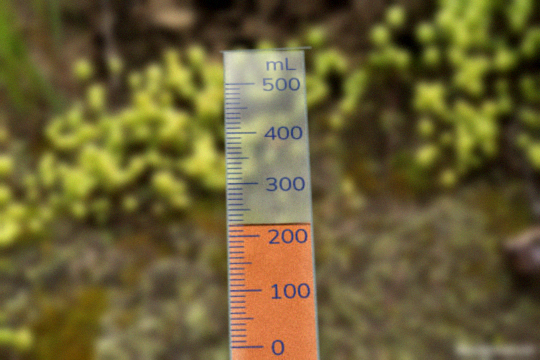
220 mL
